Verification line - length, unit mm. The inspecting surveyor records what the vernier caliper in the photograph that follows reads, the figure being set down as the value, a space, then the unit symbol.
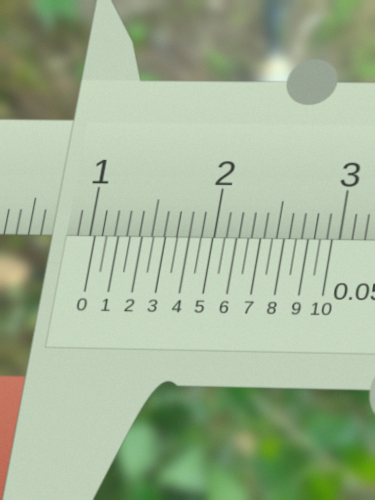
10.4 mm
